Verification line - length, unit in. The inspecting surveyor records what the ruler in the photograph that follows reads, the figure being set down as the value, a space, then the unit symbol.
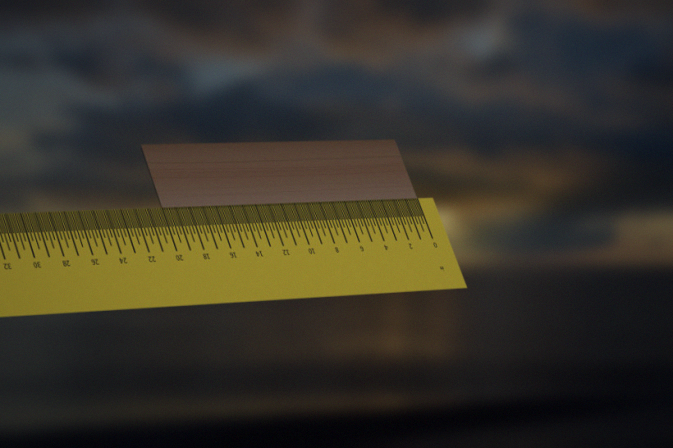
20 in
